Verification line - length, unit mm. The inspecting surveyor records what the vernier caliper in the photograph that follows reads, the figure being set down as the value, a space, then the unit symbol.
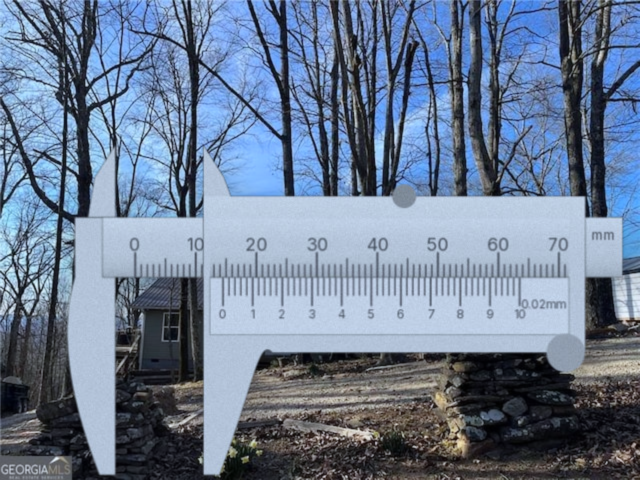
14.5 mm
